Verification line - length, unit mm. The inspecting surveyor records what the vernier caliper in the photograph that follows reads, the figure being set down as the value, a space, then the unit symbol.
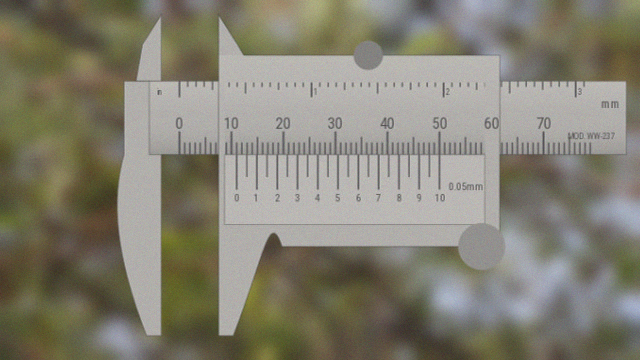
11.0 mm
